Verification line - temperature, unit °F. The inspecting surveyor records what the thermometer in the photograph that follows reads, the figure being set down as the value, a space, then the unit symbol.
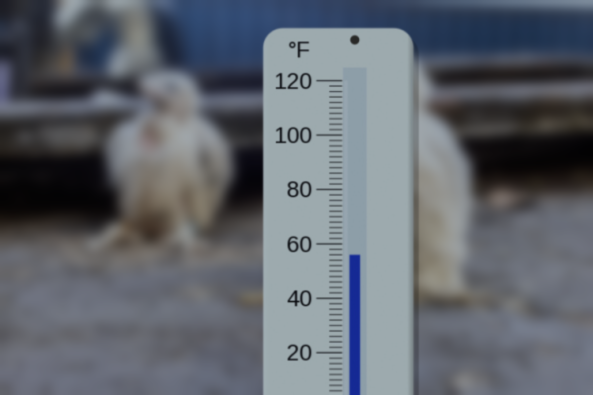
56 °F
